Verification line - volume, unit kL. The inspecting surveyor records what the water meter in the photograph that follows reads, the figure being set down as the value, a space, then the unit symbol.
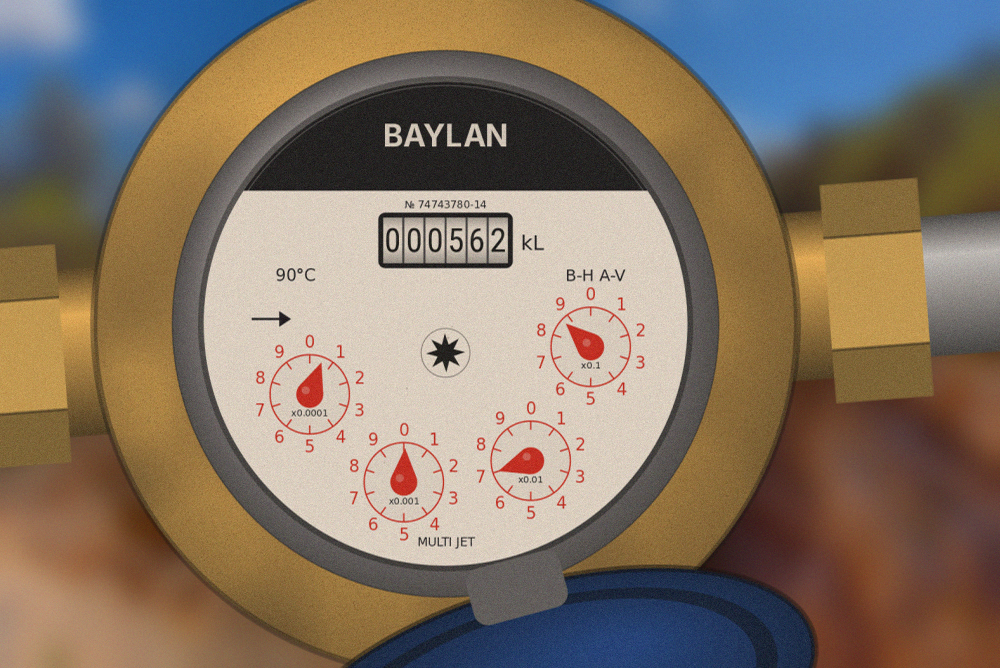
562.8700 kL
